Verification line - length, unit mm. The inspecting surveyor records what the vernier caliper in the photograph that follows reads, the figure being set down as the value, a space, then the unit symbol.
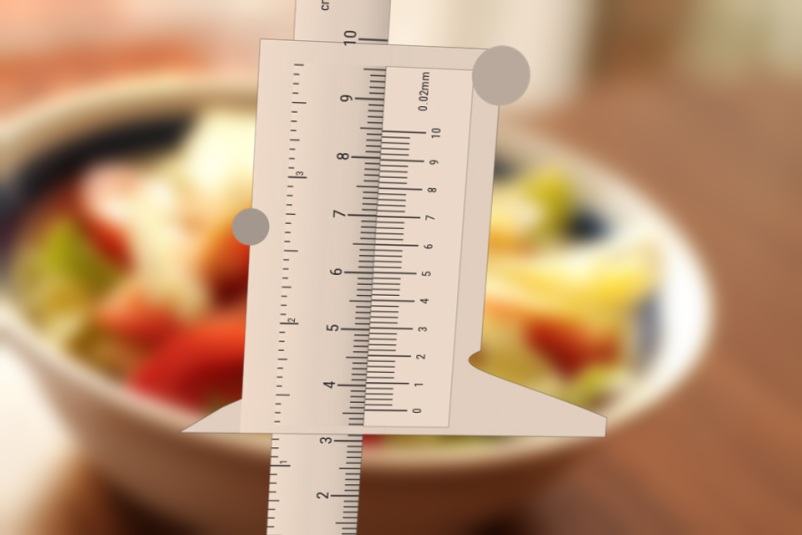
35.6 mm
